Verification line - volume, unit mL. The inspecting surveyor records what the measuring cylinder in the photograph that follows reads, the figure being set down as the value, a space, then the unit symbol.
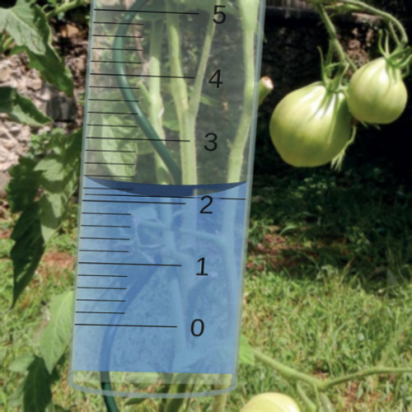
2.1 mL
